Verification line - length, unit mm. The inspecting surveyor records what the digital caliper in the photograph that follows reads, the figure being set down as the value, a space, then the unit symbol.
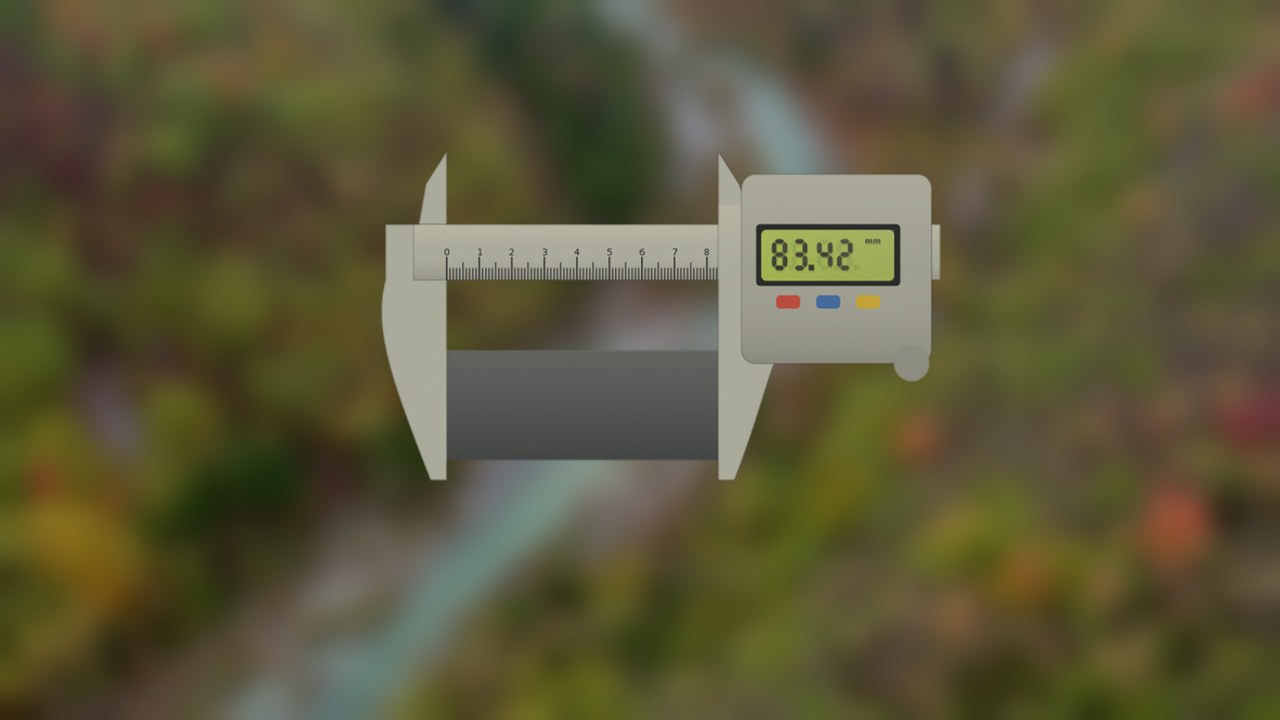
83.42 mm
